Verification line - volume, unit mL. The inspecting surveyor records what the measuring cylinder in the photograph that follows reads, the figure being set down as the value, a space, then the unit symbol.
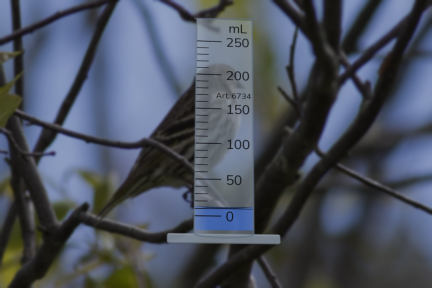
10 mL
